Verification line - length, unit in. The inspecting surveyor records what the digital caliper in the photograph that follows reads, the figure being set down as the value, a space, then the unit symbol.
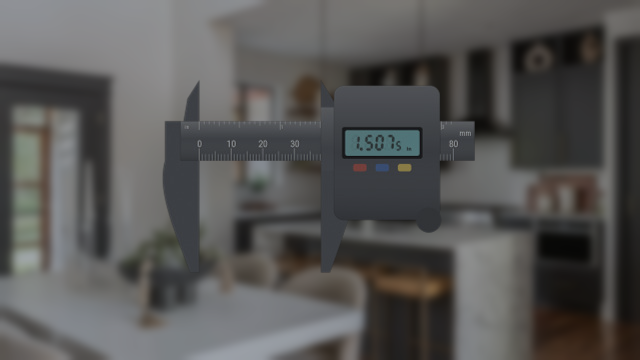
1.5075 in
